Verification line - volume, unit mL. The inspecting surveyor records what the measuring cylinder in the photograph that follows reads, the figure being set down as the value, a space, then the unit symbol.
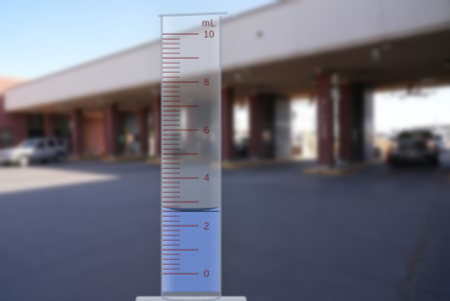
2.6 mL
